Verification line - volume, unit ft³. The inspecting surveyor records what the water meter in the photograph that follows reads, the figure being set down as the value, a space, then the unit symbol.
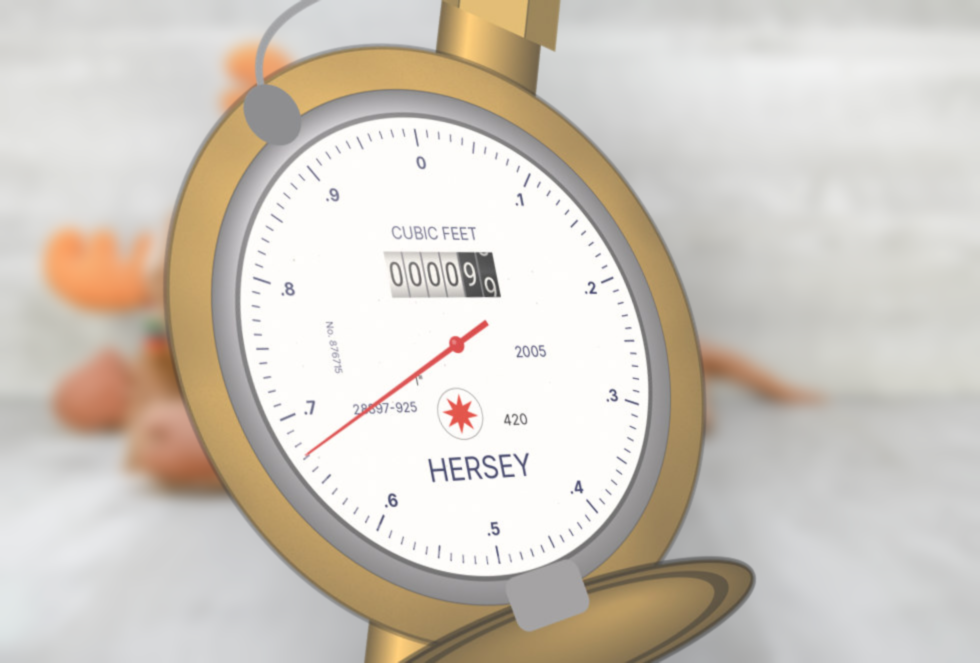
98.67 ft³
